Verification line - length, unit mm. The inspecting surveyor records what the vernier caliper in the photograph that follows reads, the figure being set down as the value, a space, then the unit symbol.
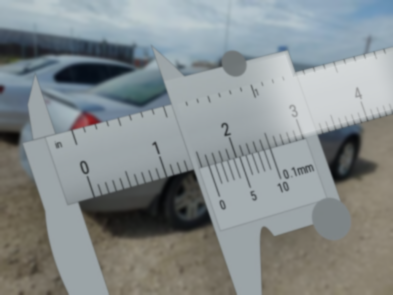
16.0 mm
